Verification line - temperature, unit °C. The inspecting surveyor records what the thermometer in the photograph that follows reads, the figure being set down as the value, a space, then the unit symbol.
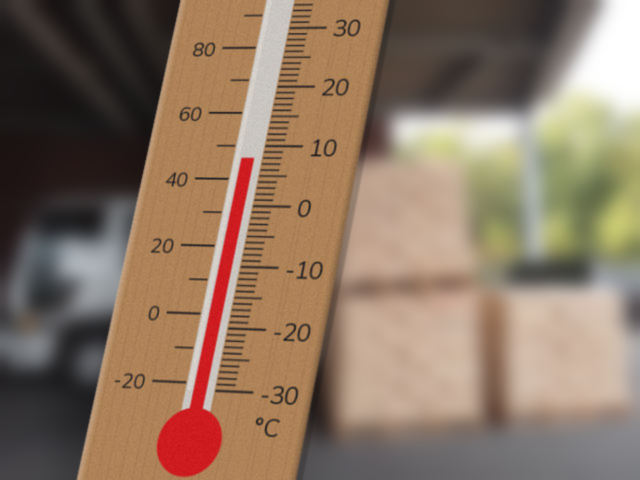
8 °C
